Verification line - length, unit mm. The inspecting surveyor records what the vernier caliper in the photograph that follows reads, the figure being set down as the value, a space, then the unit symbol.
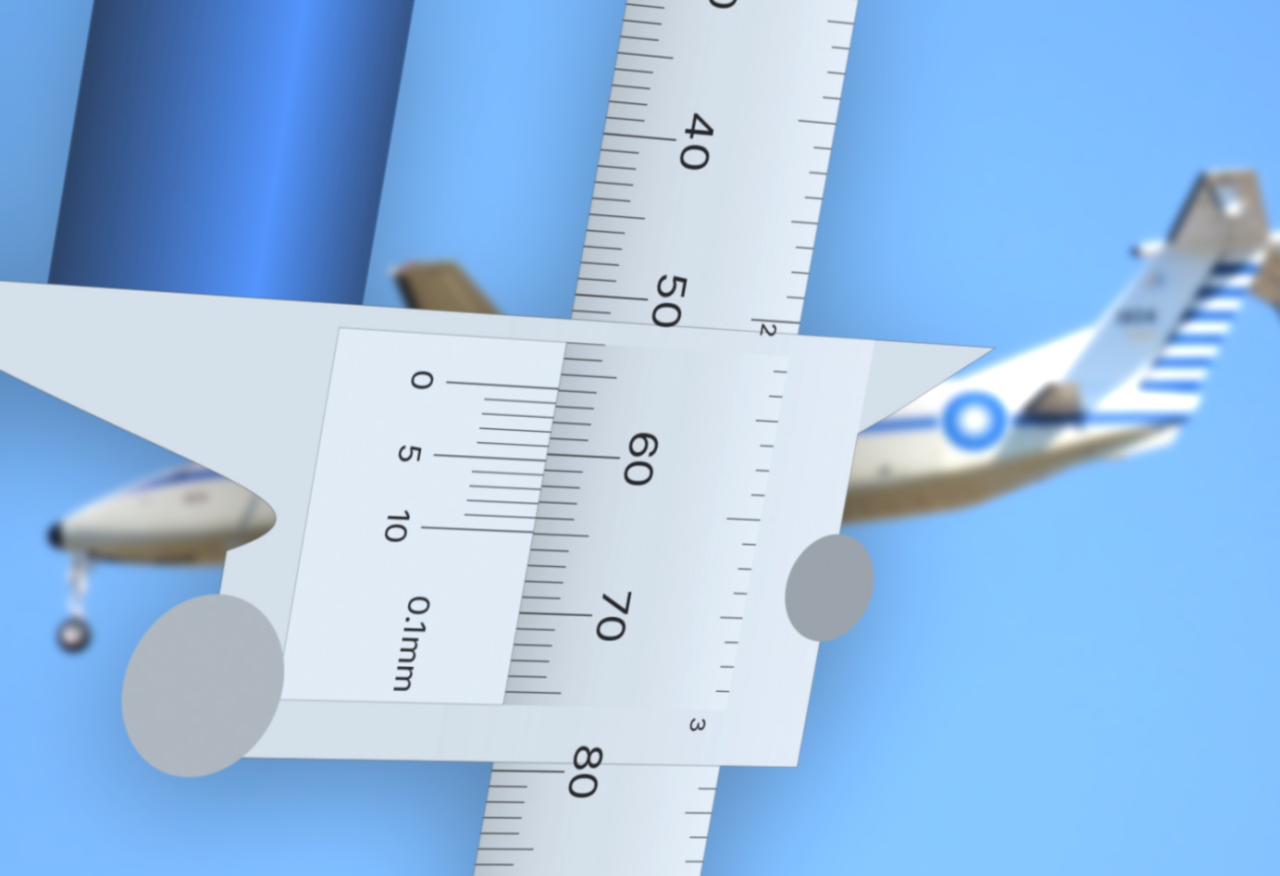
55.9 mm
